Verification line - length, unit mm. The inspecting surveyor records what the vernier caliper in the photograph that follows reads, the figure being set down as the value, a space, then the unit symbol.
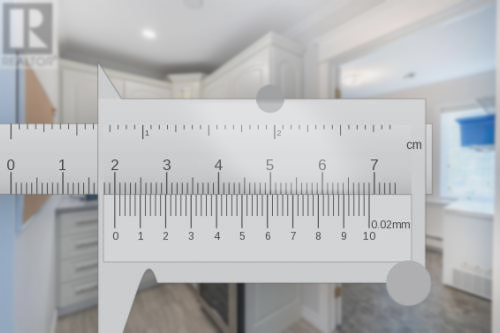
20.0 mm
